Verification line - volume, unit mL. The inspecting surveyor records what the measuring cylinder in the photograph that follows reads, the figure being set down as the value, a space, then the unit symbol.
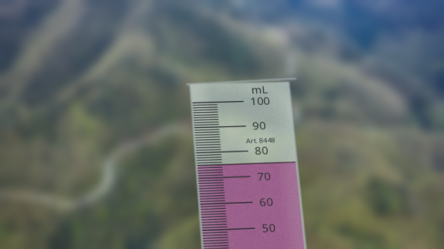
75 mL
